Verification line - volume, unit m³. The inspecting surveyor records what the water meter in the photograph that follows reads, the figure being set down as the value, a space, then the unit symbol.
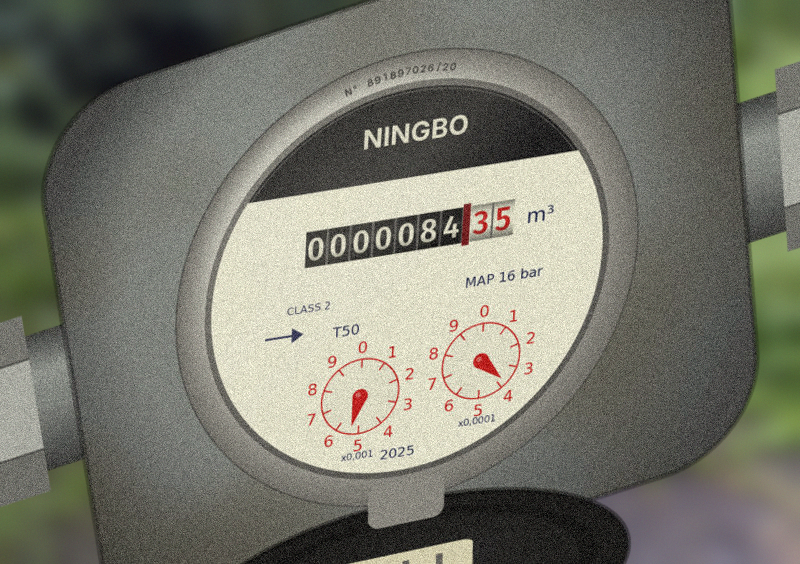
84.3553 m³
